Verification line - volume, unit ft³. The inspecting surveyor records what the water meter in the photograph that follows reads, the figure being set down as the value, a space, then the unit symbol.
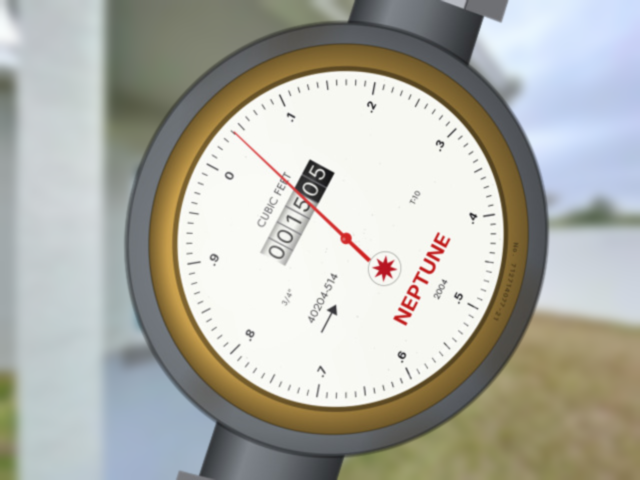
1505.04 ft³
